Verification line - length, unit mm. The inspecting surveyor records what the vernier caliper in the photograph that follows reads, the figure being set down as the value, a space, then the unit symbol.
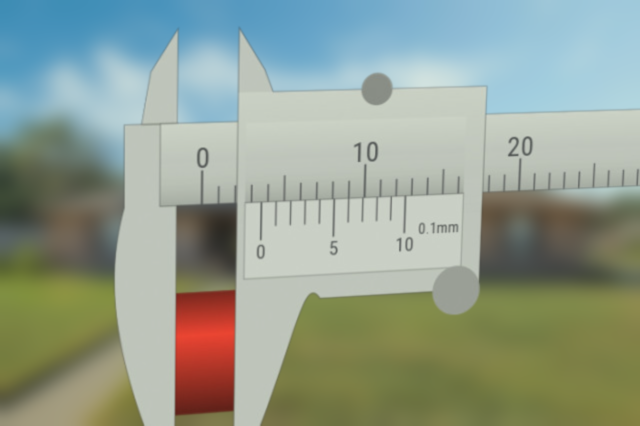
3.6 mm
